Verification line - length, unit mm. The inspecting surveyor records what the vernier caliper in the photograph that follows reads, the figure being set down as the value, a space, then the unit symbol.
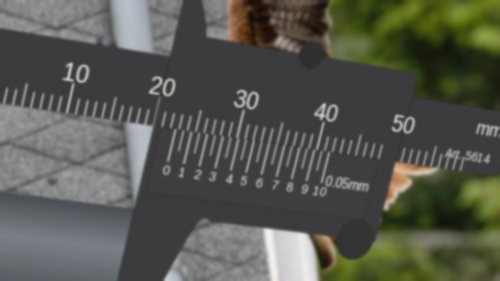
22.6 mm
